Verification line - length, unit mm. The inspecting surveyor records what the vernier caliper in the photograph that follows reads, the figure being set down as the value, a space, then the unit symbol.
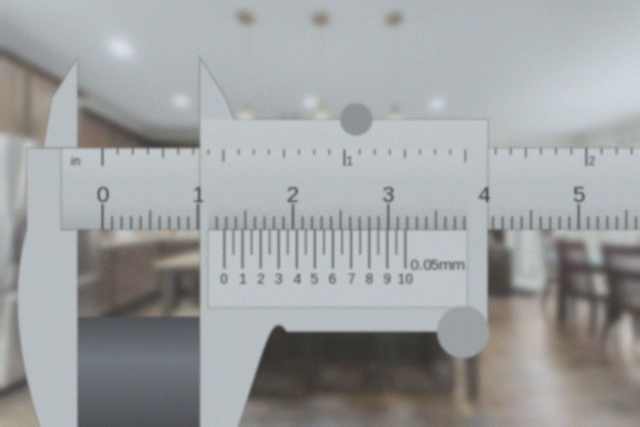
12.8 mm
